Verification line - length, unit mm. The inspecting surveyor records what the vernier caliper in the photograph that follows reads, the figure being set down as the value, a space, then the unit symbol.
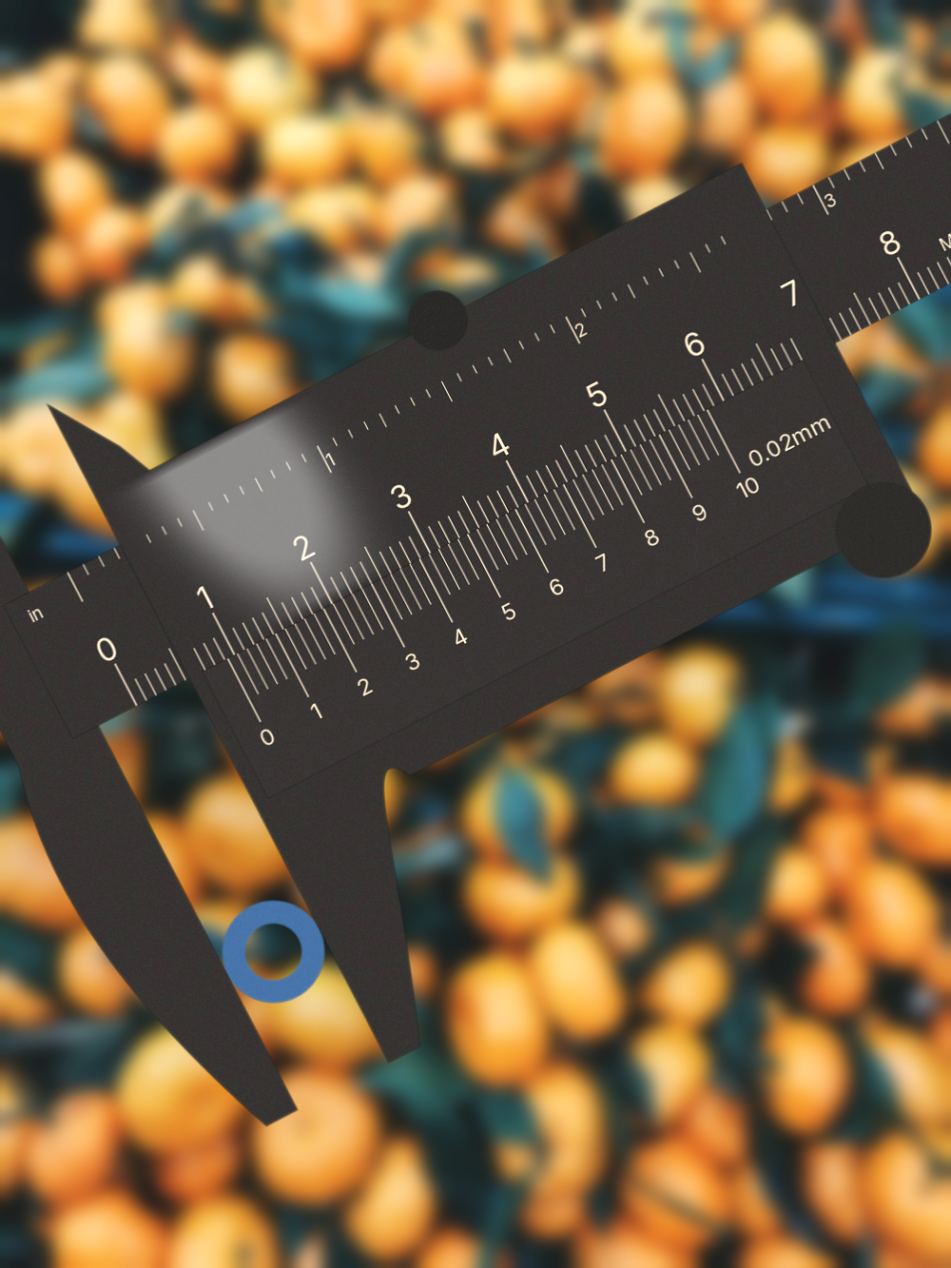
9.3 mm
